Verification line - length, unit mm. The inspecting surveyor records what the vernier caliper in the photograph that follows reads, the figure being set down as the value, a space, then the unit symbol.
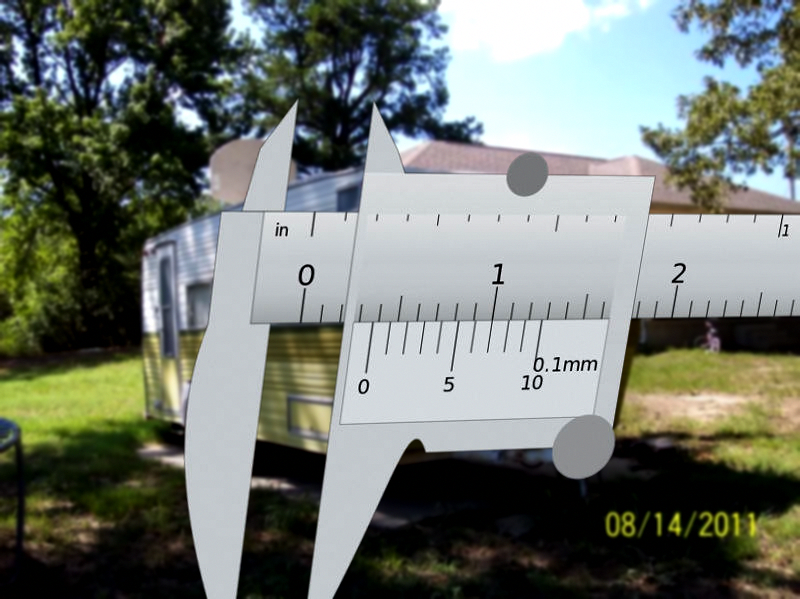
3.7 mm
